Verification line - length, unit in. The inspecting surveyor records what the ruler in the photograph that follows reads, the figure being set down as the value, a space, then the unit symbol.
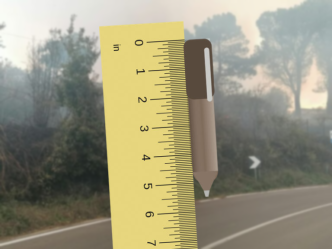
5.5 in
